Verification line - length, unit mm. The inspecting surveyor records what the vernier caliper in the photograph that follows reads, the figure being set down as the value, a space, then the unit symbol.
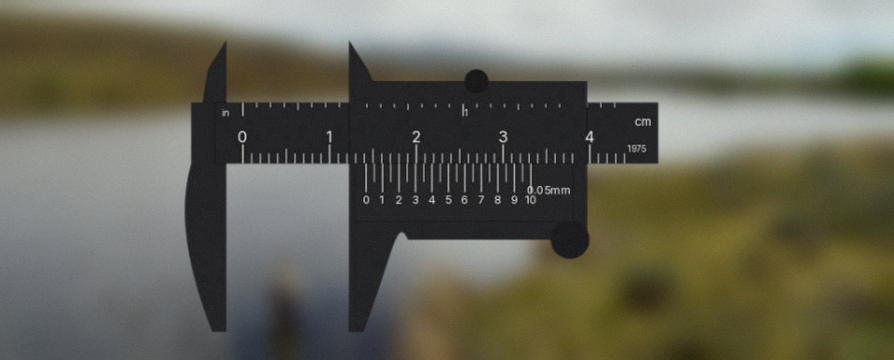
14.2 mm
